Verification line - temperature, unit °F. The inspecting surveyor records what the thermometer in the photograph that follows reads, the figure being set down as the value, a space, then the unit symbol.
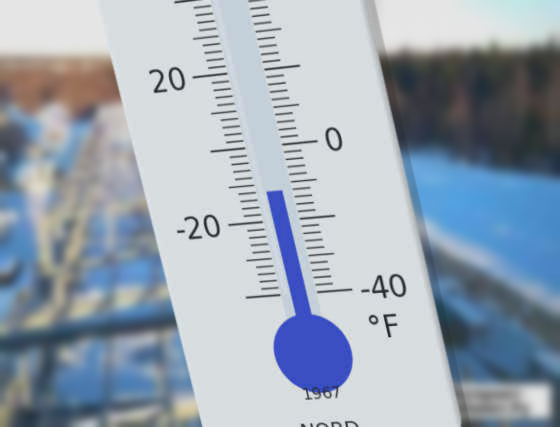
-12 °F
